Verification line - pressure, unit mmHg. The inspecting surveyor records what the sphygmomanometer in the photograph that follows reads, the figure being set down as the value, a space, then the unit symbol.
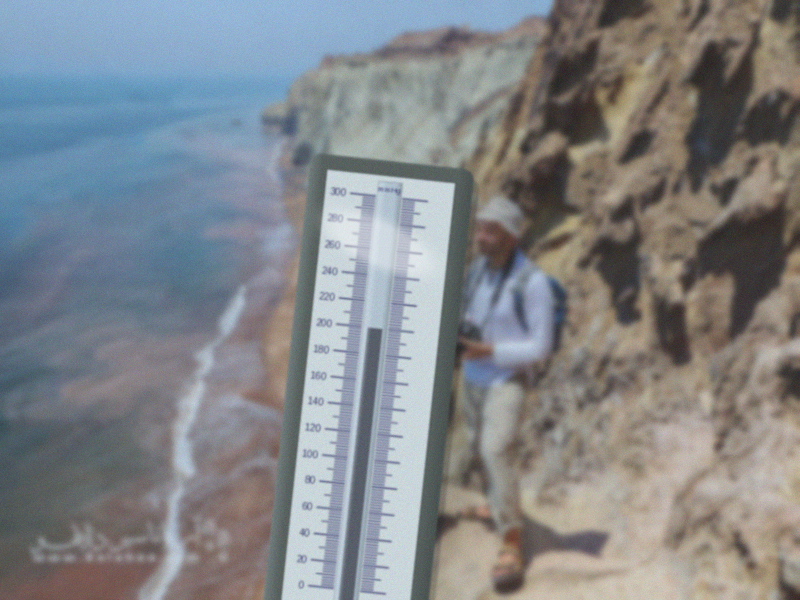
200 mmHg
